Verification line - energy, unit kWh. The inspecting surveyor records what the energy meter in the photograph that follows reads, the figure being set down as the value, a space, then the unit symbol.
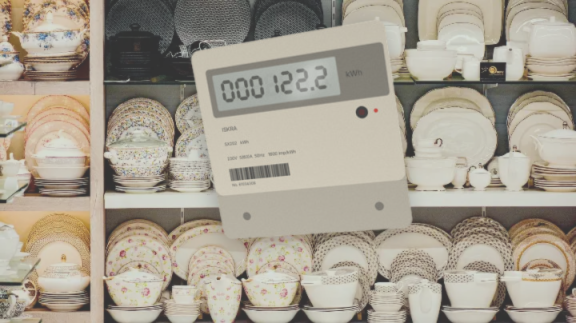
122.2 kWh
